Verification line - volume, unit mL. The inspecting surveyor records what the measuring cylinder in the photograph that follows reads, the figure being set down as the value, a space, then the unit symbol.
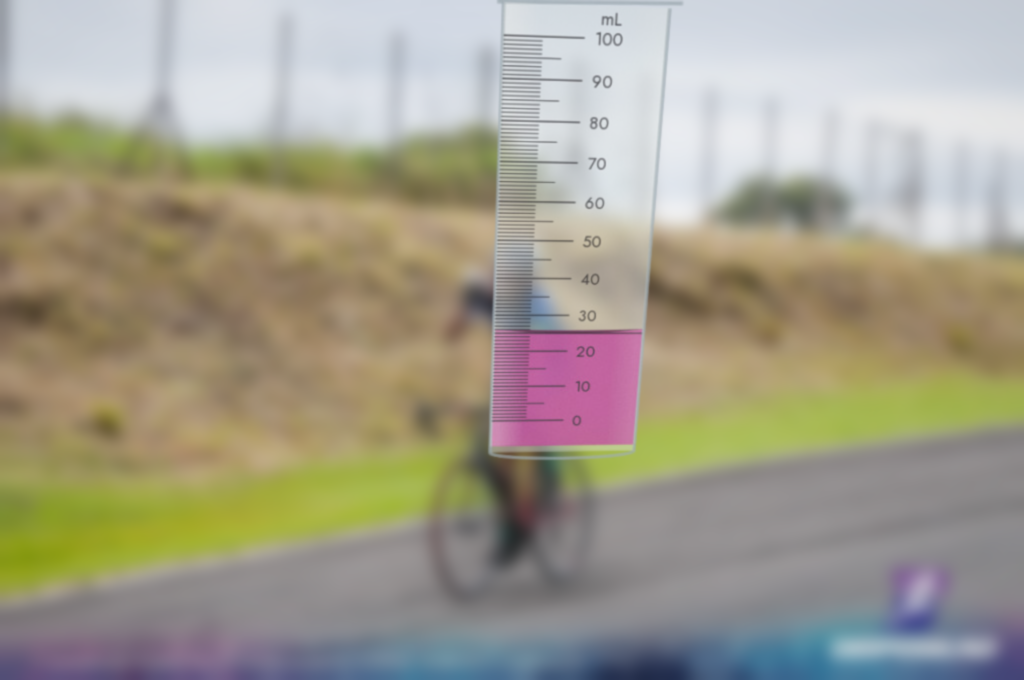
25 mL
